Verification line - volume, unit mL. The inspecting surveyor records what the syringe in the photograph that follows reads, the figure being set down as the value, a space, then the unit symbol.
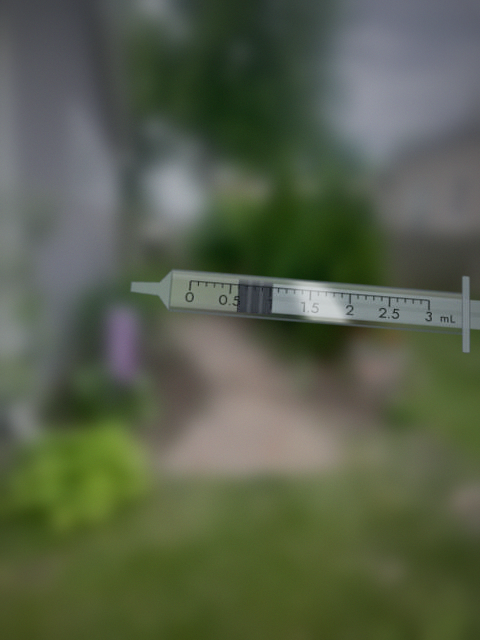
0.6 mL
